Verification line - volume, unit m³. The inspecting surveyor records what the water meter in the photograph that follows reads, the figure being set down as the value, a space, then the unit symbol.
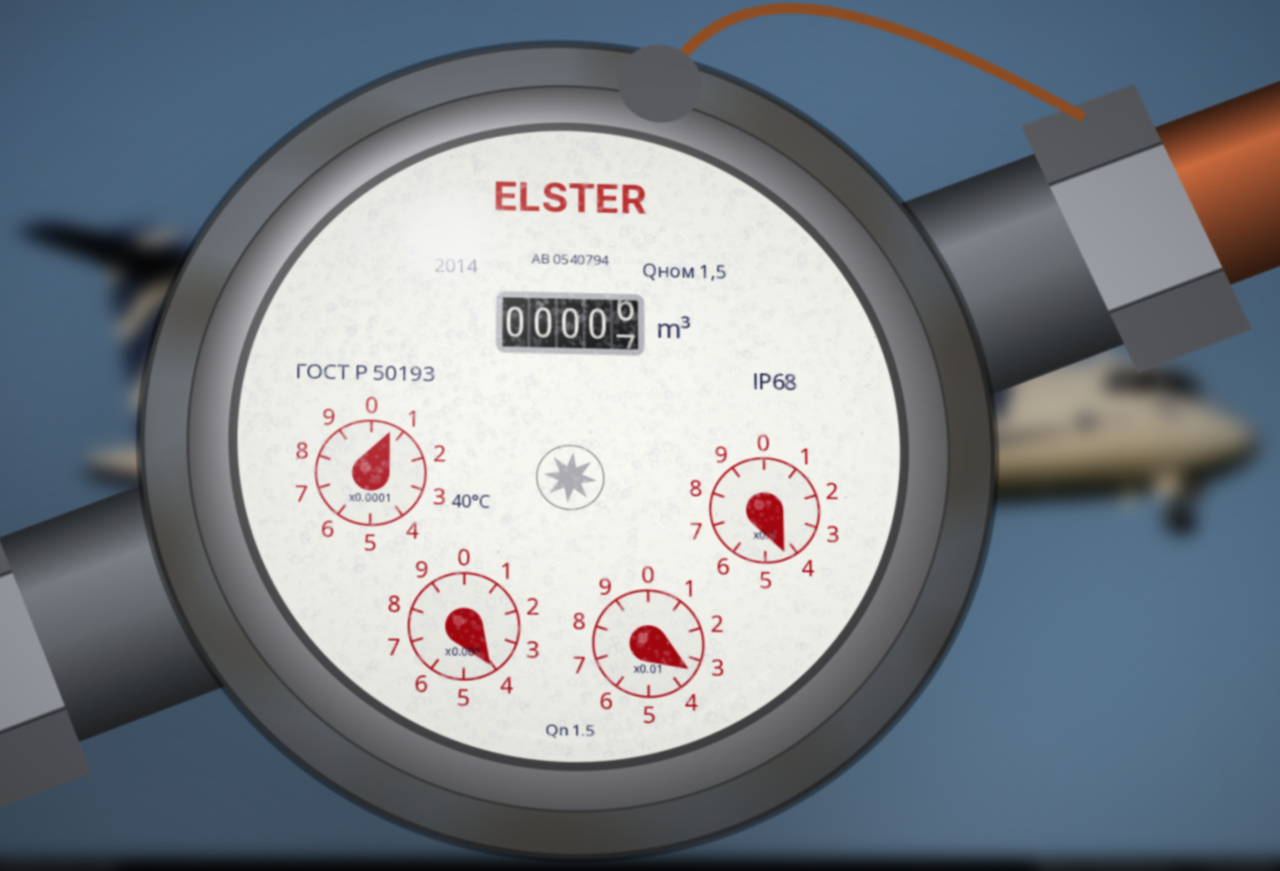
6.4340 m³
